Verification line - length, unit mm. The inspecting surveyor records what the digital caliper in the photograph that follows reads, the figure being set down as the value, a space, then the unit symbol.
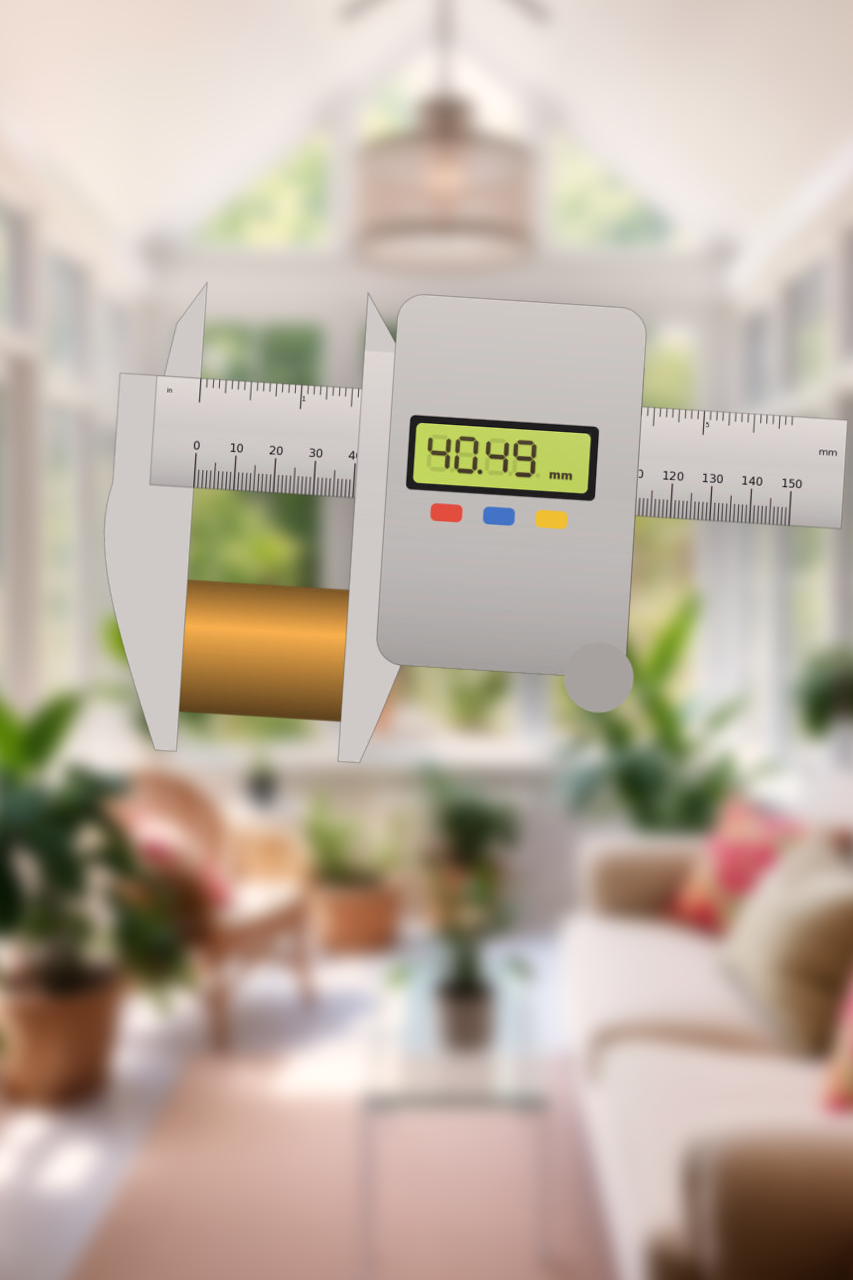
40.49 mm
